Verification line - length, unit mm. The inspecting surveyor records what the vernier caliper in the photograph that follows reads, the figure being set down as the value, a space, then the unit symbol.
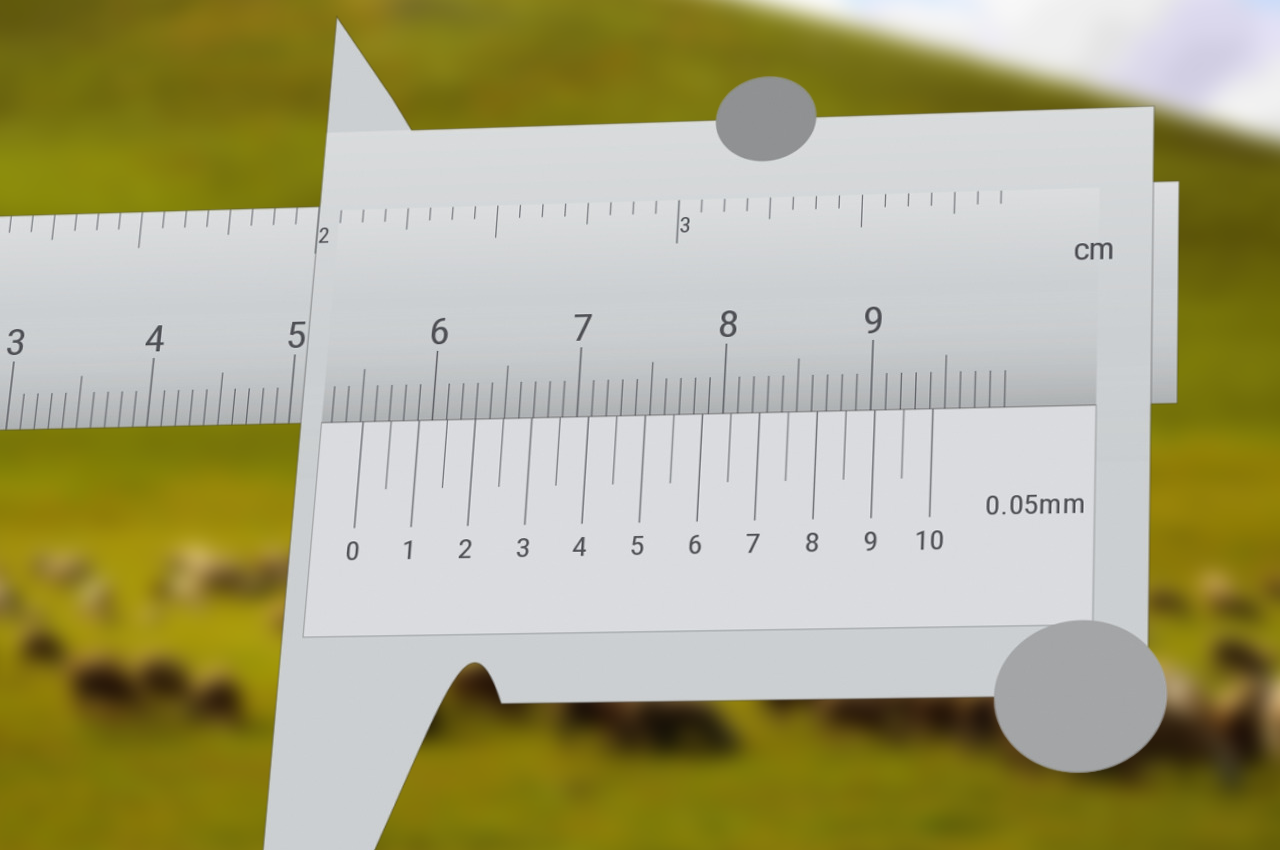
55.2 mm
